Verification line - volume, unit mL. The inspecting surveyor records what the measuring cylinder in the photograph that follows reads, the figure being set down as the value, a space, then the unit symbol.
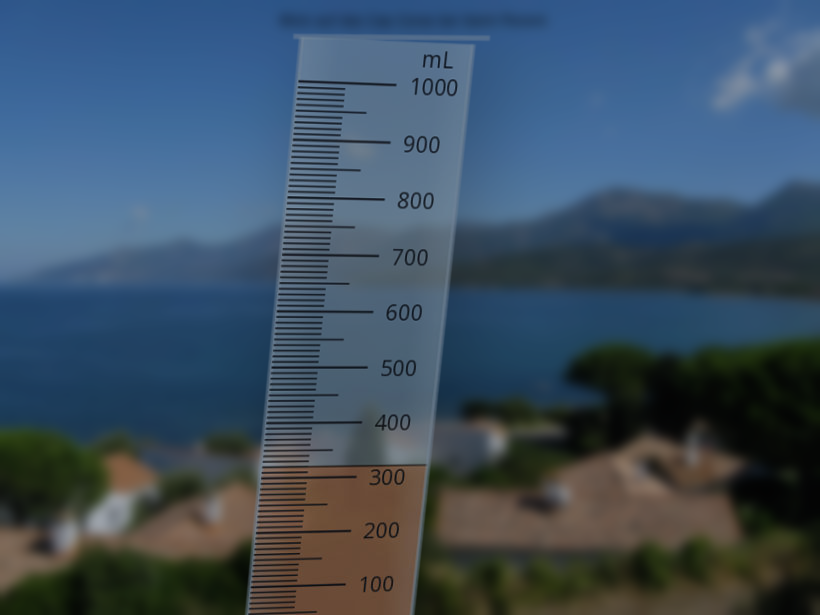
320 mL
